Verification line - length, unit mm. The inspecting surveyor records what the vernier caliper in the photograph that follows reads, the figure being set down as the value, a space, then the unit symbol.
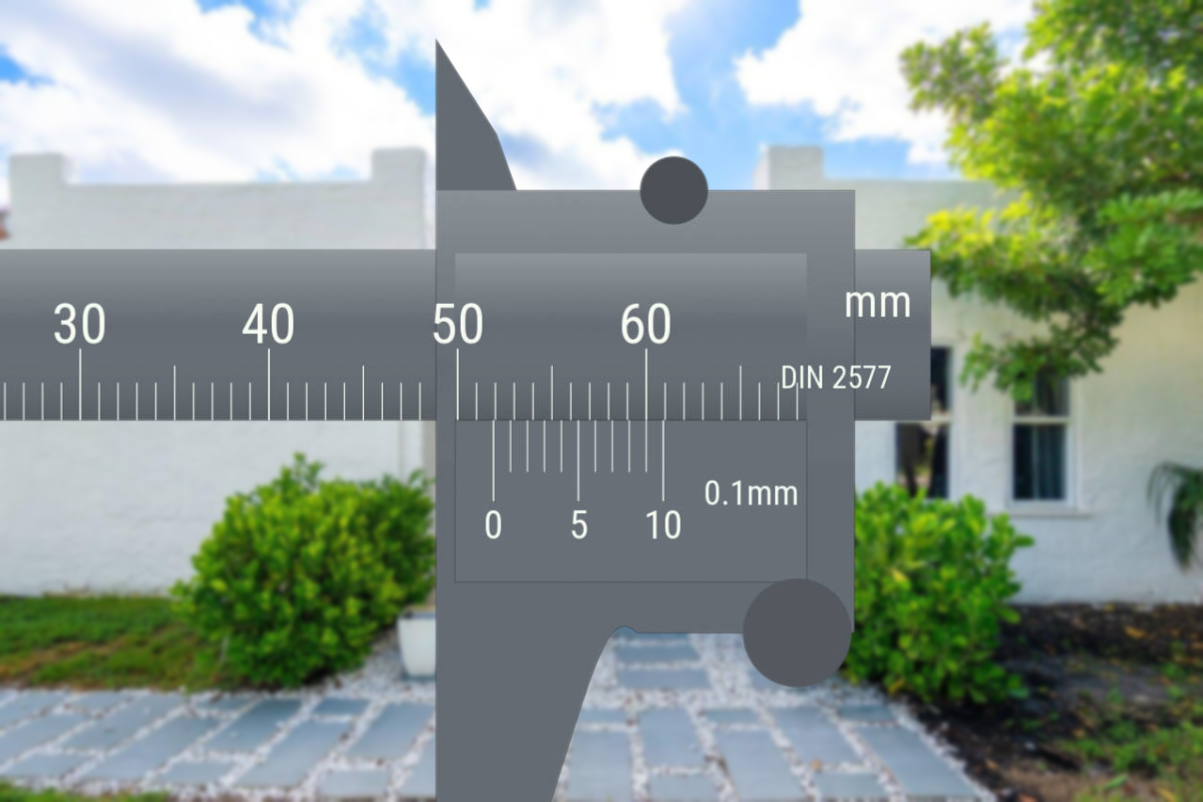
51.9 mm
